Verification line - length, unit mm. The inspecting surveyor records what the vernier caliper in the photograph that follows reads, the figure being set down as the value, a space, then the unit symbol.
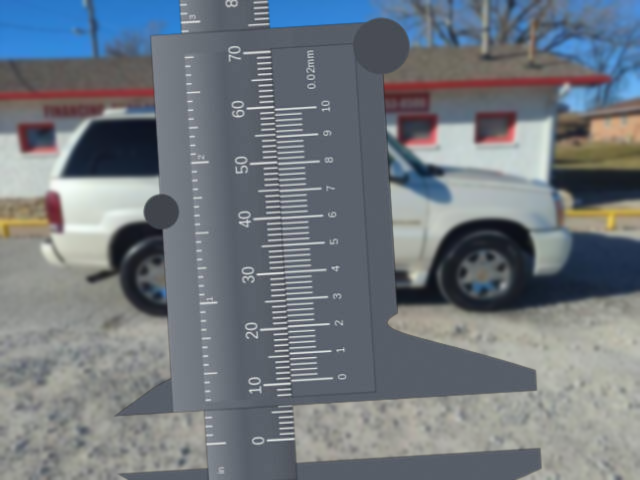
10.5 mm
